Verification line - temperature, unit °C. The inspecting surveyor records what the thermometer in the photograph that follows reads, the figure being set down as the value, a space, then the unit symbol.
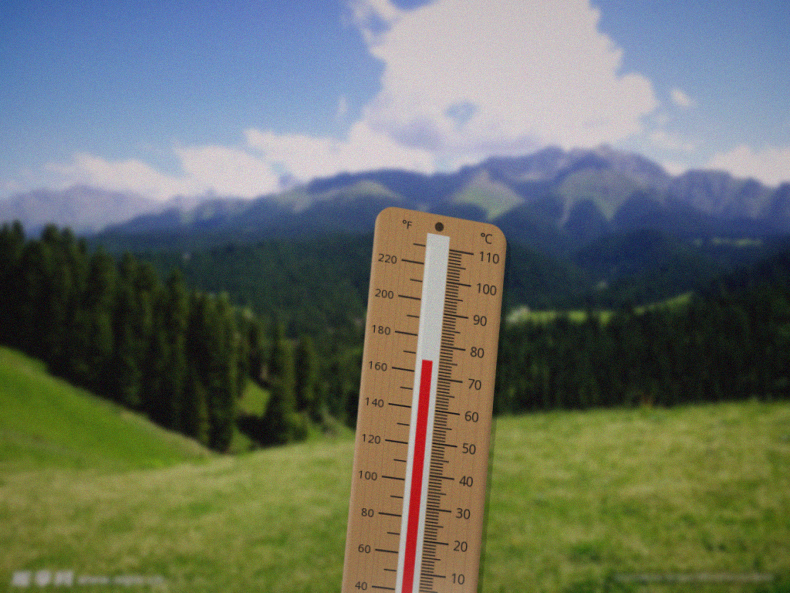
75 °C
